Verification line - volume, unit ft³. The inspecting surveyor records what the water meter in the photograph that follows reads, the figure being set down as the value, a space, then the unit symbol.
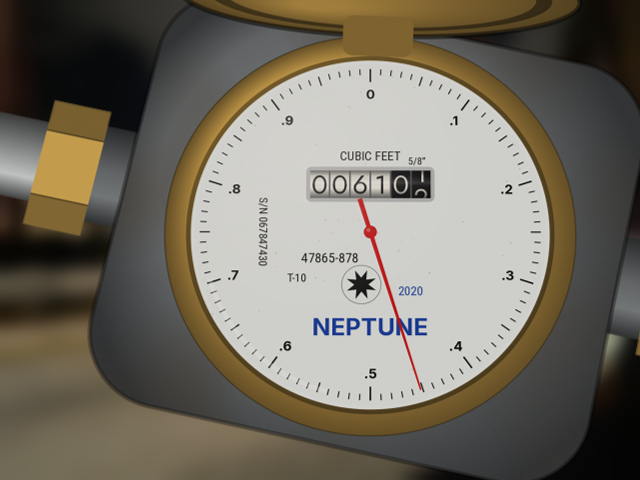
6101.45 ft³
